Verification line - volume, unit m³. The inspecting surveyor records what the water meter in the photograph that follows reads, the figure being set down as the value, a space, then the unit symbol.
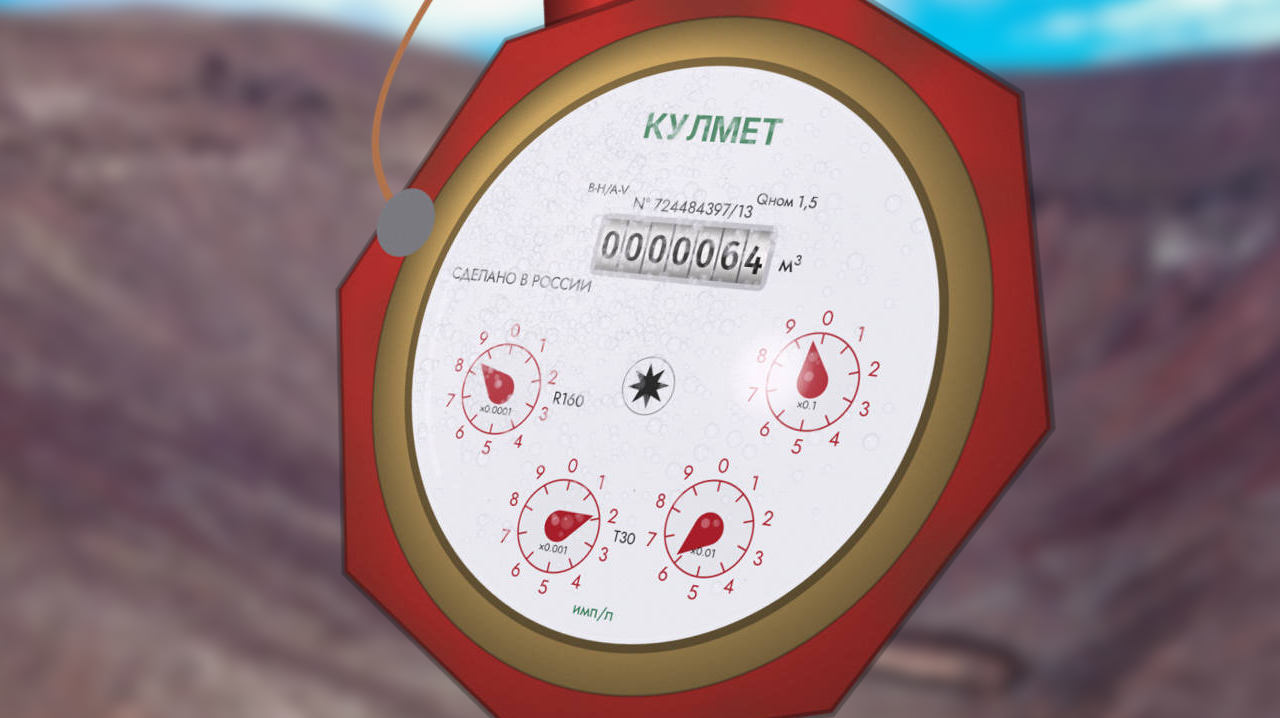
63.9618 m³
